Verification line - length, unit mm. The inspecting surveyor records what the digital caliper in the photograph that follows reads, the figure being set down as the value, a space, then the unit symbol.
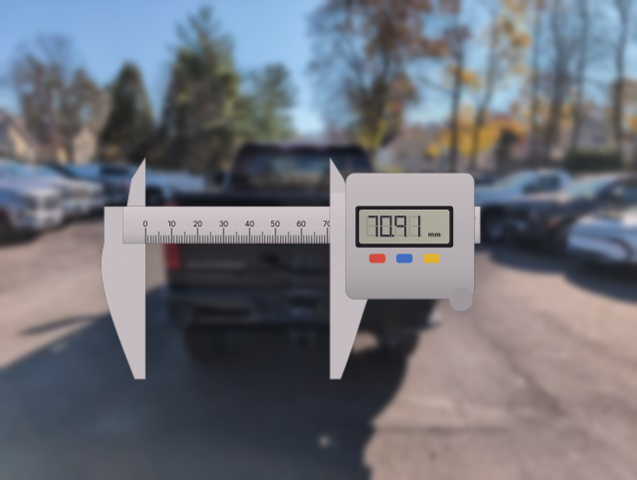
70.91 mm
